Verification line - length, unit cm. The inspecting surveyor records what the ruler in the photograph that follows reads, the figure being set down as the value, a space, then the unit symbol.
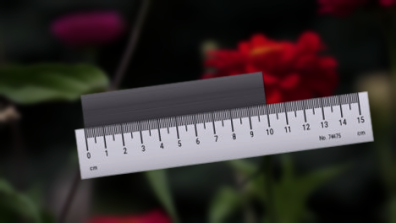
10 cm
